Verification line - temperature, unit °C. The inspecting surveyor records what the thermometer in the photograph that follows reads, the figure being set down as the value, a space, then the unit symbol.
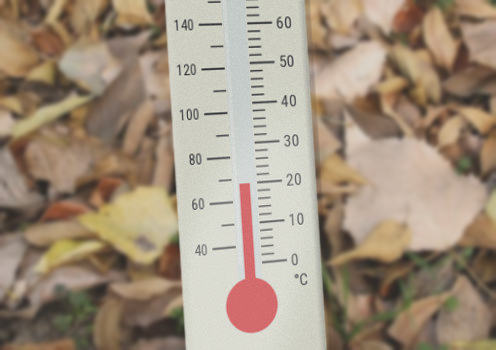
20 °C
